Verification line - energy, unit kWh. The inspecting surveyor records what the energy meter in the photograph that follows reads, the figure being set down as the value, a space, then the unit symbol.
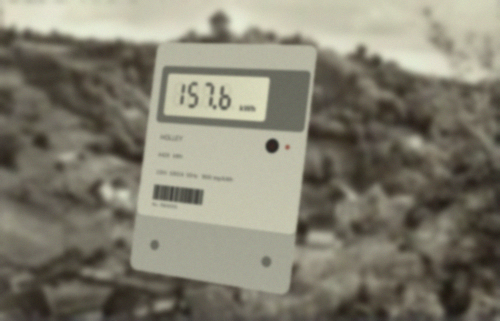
157.6 kWh
